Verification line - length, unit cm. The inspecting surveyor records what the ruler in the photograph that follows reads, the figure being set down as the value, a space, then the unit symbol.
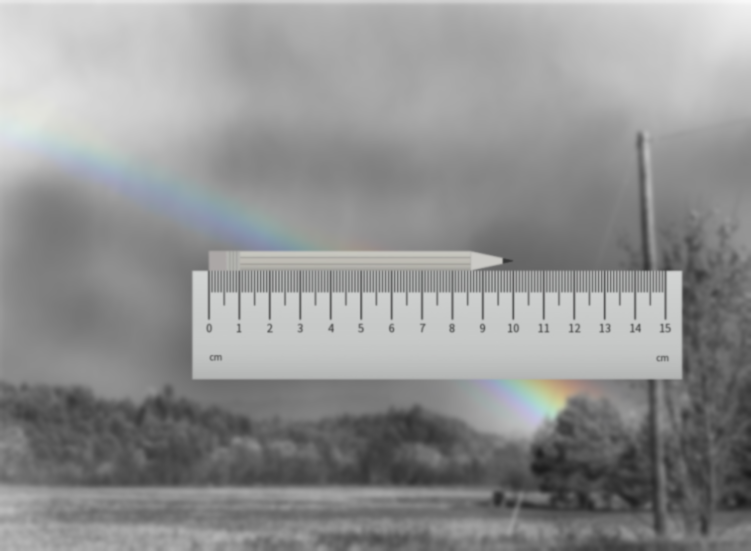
10 cm
